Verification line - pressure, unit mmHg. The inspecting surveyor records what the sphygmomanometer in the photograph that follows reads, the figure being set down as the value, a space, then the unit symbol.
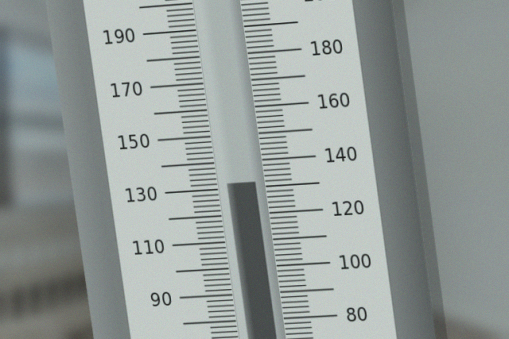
132 mmHg
